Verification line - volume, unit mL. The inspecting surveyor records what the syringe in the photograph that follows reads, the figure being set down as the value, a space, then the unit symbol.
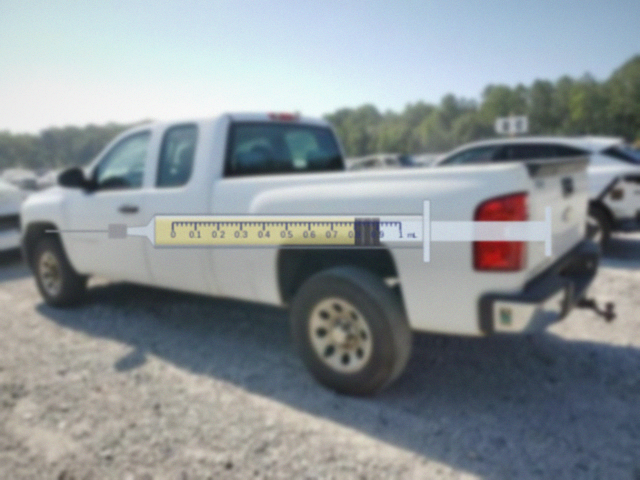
0.8 mL
